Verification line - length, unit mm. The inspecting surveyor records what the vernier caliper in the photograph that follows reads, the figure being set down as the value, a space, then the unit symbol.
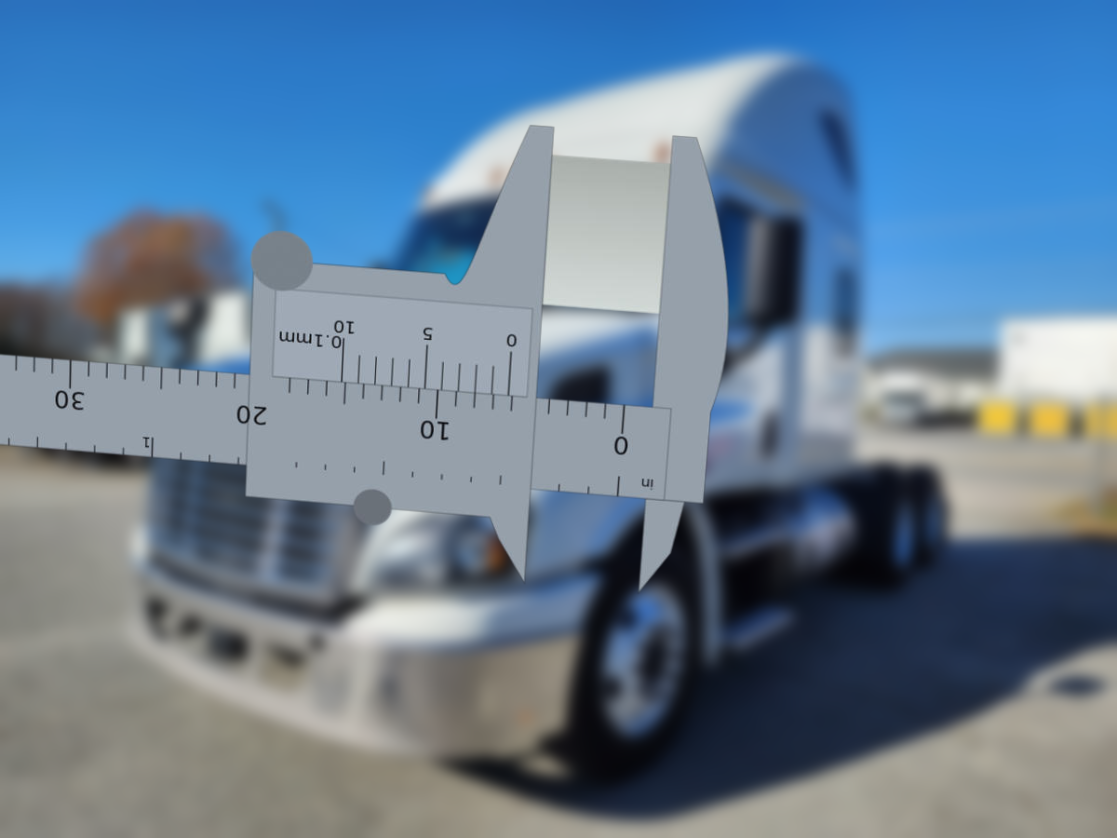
6.2 mm
